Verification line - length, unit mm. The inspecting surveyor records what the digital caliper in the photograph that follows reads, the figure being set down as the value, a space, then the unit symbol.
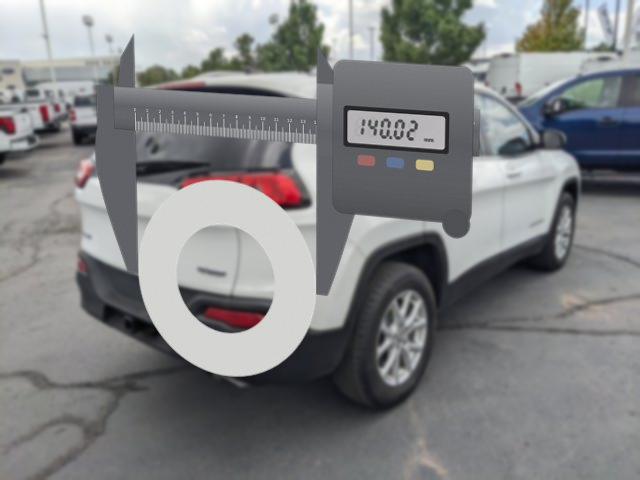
140.02 mm
